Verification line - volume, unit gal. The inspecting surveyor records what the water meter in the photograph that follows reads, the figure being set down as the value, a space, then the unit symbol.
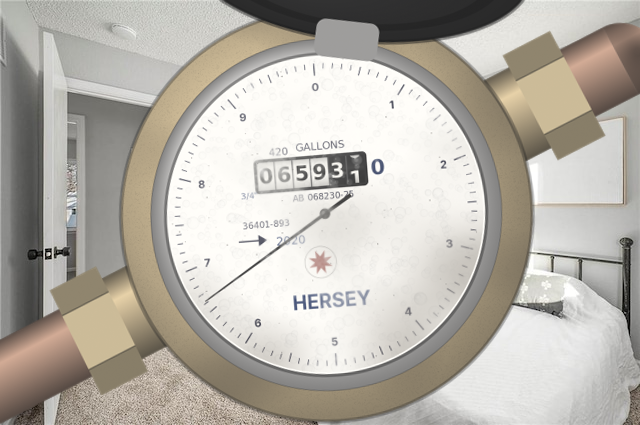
659306.6 gal
